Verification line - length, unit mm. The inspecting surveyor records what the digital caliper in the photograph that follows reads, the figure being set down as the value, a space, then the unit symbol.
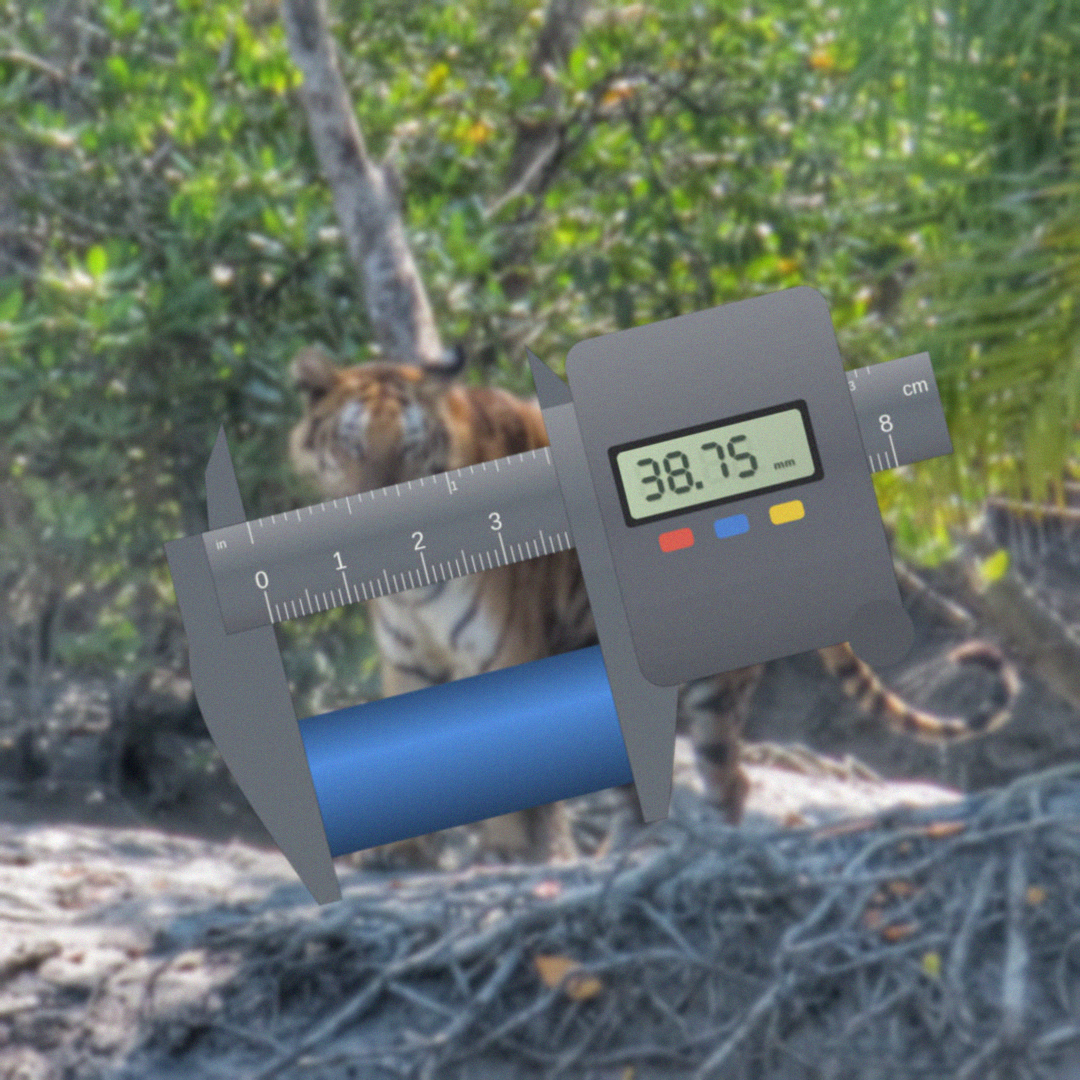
38.75 mm
